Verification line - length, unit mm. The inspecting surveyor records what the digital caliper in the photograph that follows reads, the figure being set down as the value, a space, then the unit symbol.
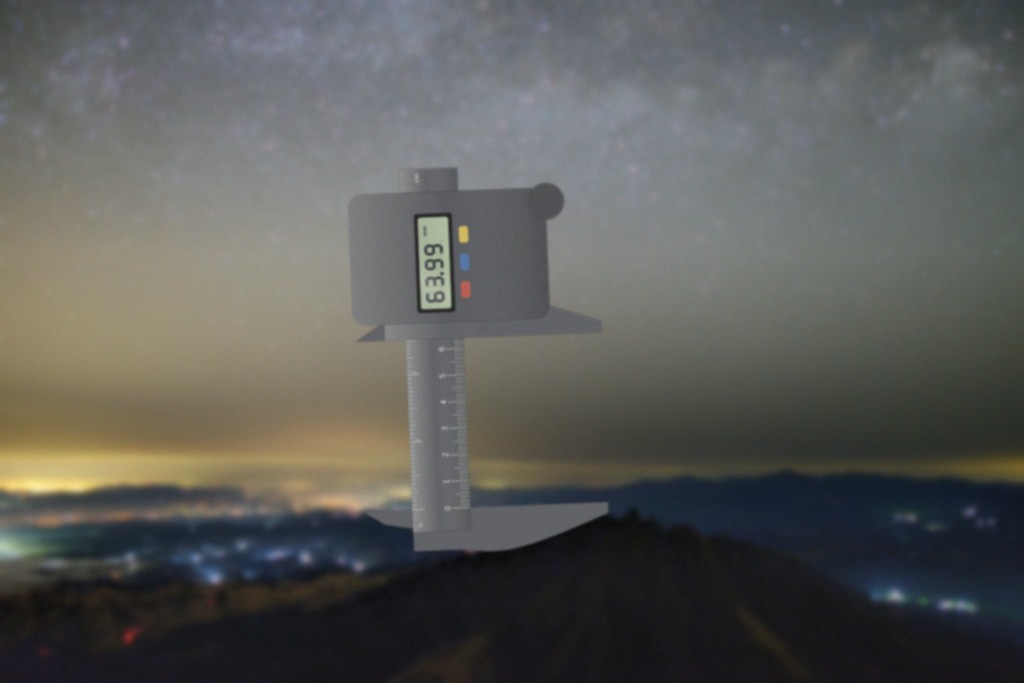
63.99 mm
